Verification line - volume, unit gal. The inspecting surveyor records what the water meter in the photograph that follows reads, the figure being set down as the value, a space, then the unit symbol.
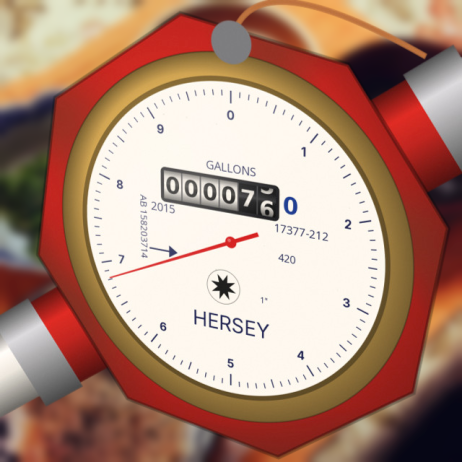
756.8 gal
